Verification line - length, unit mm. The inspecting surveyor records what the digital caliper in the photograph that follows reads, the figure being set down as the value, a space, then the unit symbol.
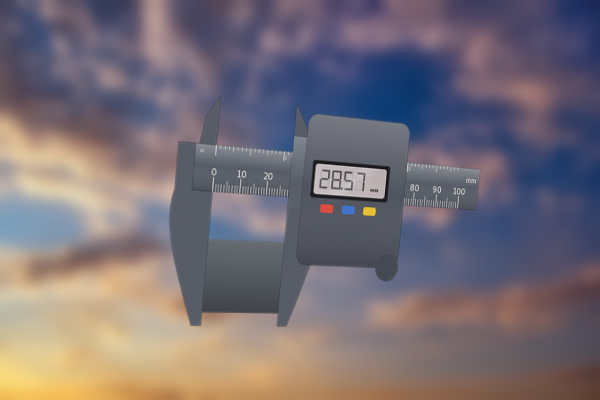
28.57 mm
